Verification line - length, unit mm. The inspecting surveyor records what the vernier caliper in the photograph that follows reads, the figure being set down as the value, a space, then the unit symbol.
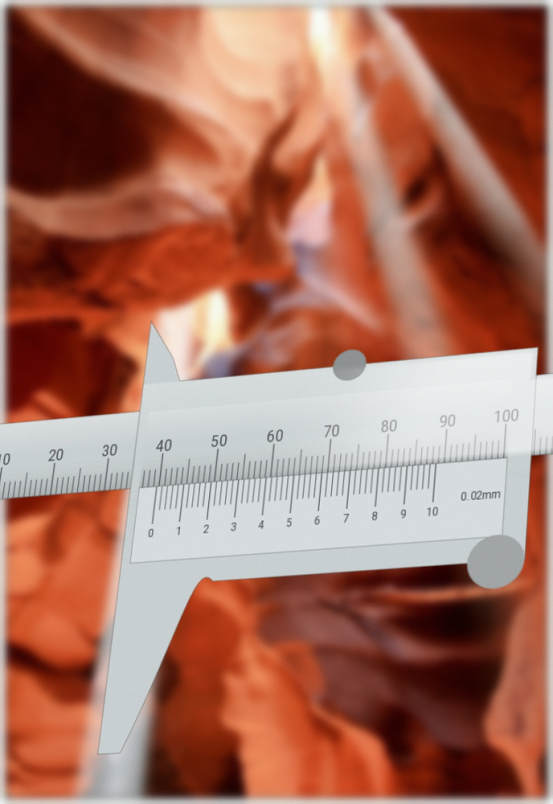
39.6 mm
